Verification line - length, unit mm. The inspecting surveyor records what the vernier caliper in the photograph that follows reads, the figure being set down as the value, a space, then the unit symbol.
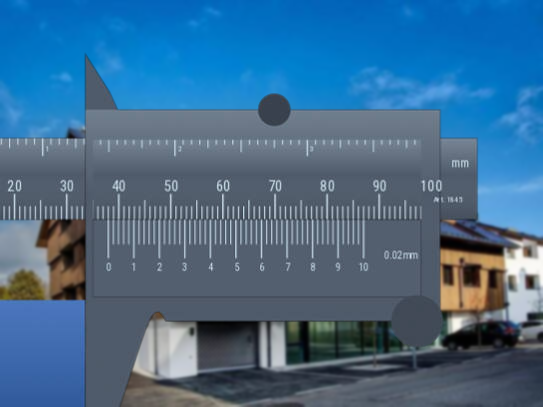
38.0 mm
